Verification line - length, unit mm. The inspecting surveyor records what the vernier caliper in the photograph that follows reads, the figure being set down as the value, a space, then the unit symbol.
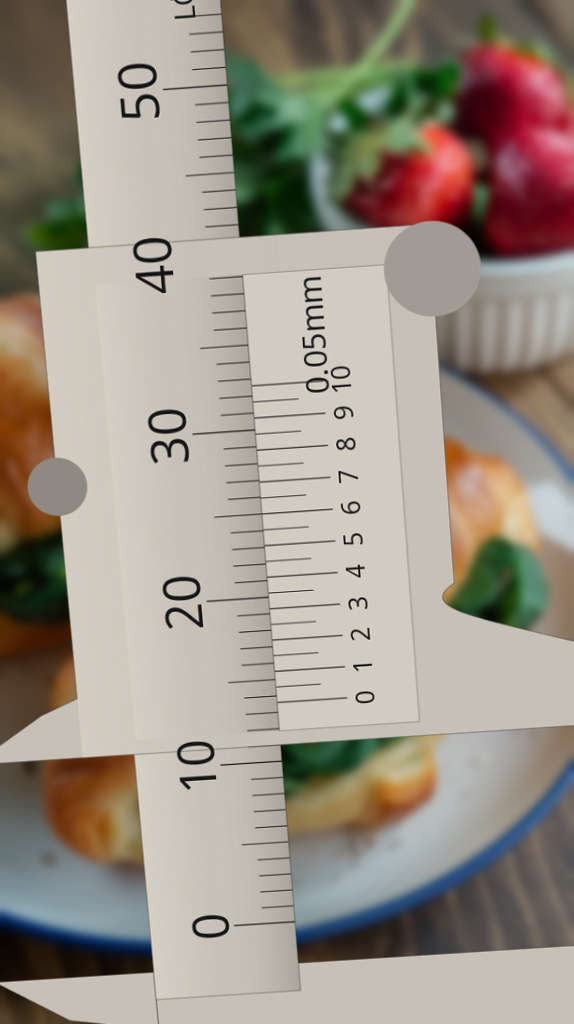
13.6 mm
